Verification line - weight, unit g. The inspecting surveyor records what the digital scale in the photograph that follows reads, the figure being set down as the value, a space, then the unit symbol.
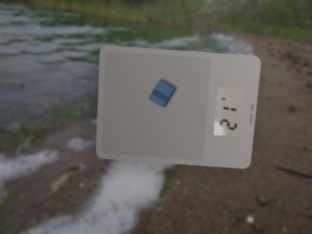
21 g
